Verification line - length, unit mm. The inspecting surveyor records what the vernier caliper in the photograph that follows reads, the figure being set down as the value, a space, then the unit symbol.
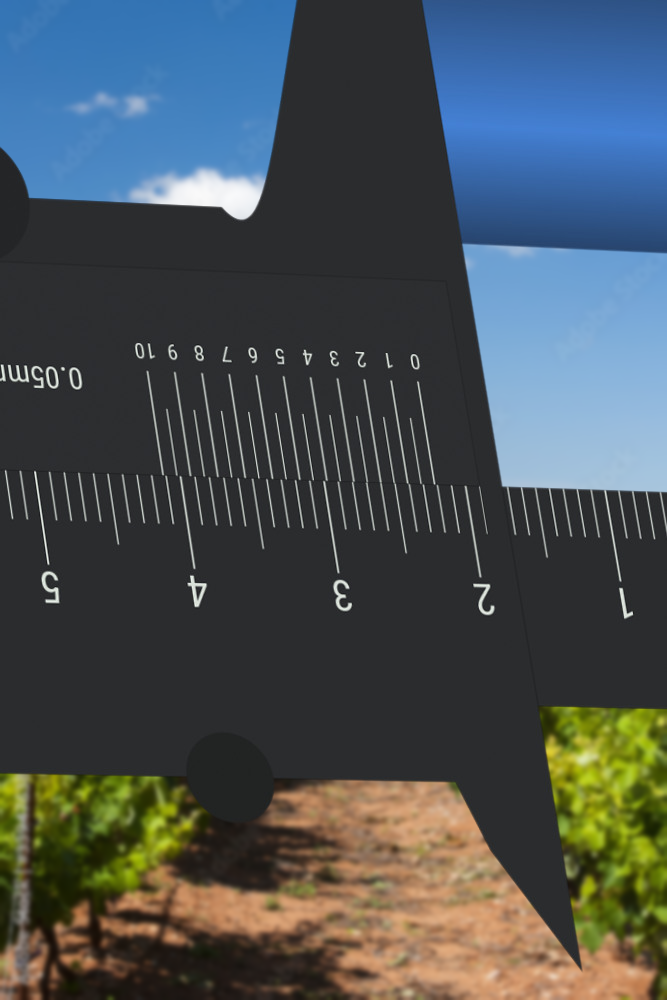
22.2 mm
